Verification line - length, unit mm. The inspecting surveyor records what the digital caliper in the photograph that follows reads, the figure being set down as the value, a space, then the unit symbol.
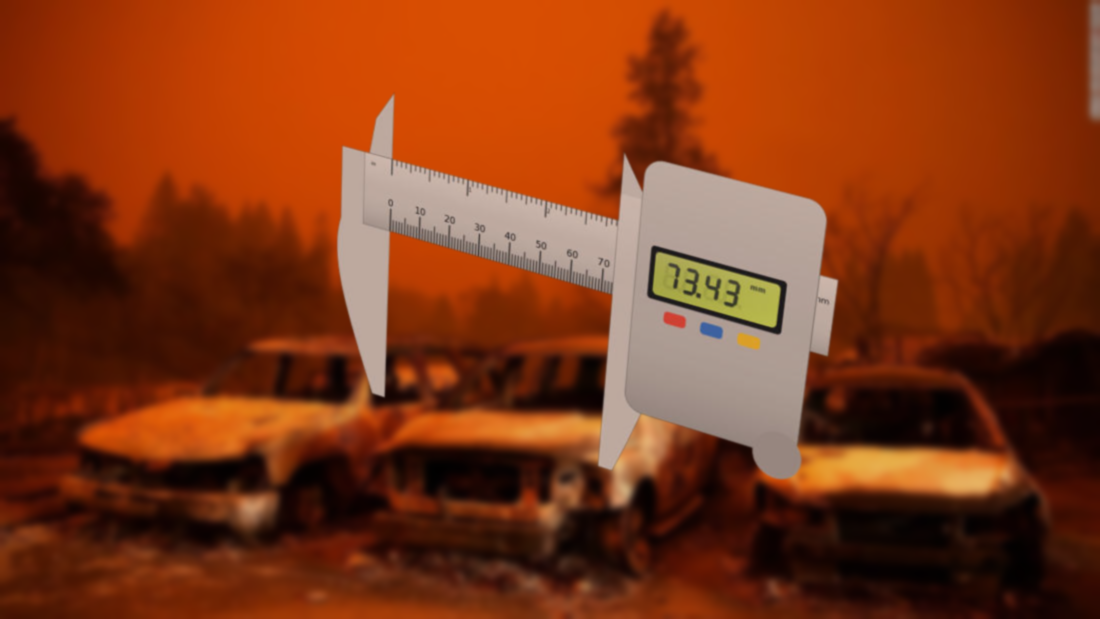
73.43 mm
